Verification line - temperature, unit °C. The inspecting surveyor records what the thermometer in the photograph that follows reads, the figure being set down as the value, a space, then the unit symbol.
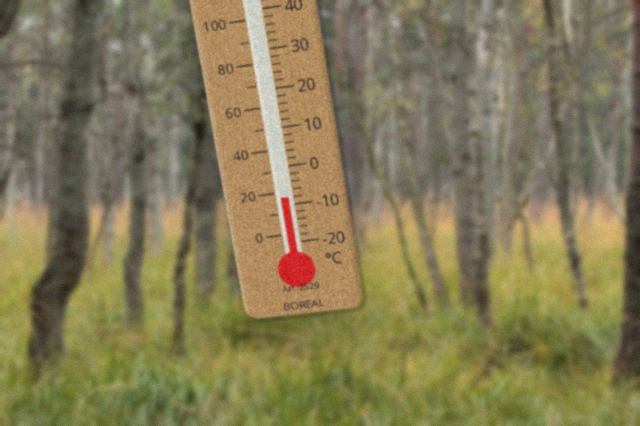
-8 °C
